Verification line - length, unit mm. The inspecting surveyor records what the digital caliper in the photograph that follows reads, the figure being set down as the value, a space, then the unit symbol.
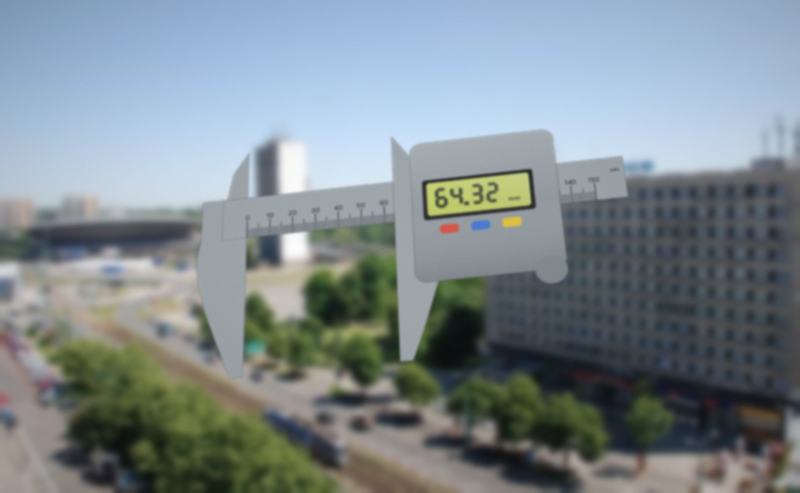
64.32 mm
